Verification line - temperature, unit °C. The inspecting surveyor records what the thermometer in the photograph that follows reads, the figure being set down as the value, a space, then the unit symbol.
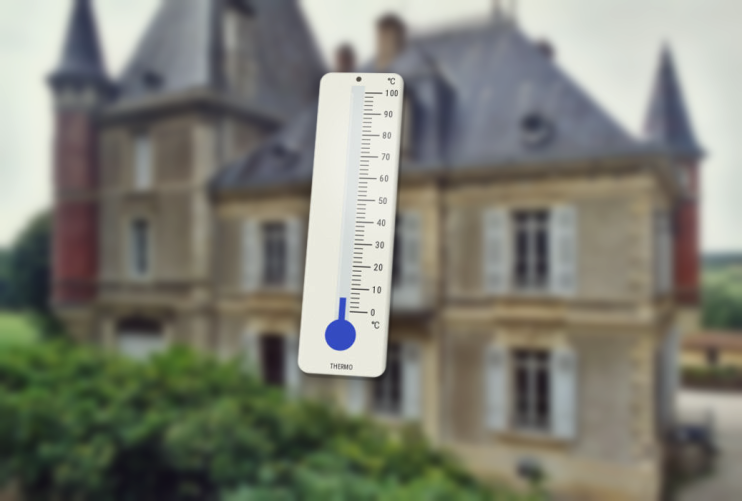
6 °C
